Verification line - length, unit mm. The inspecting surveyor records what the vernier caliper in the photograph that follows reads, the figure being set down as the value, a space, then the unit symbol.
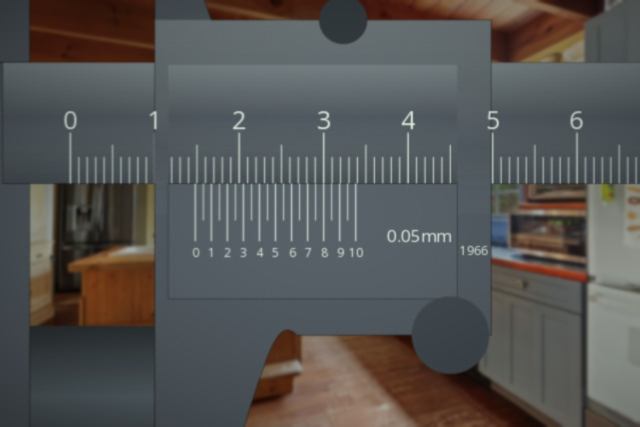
14.8 mm
